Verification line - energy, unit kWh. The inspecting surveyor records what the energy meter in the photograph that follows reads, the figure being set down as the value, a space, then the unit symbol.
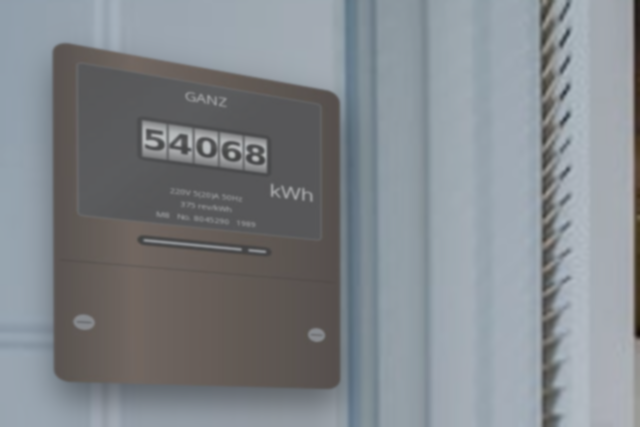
54068 kWh
